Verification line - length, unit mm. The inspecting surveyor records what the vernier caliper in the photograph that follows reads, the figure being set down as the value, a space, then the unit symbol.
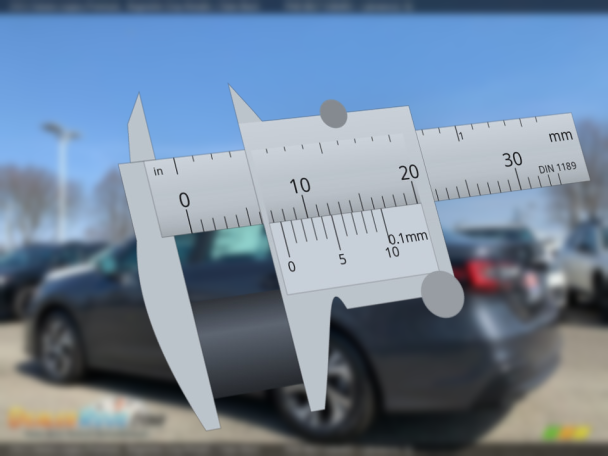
7.6 mm
